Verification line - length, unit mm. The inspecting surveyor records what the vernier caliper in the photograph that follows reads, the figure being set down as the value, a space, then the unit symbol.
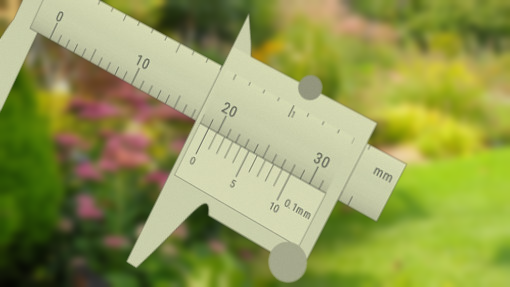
19.0 mm
